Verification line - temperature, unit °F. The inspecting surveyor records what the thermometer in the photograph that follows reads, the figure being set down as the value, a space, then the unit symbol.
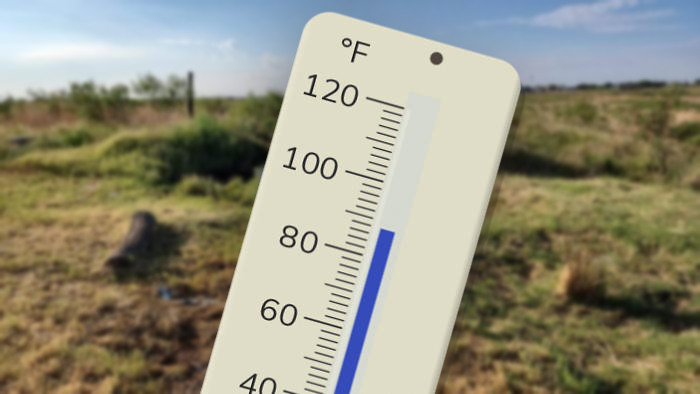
88 °F
